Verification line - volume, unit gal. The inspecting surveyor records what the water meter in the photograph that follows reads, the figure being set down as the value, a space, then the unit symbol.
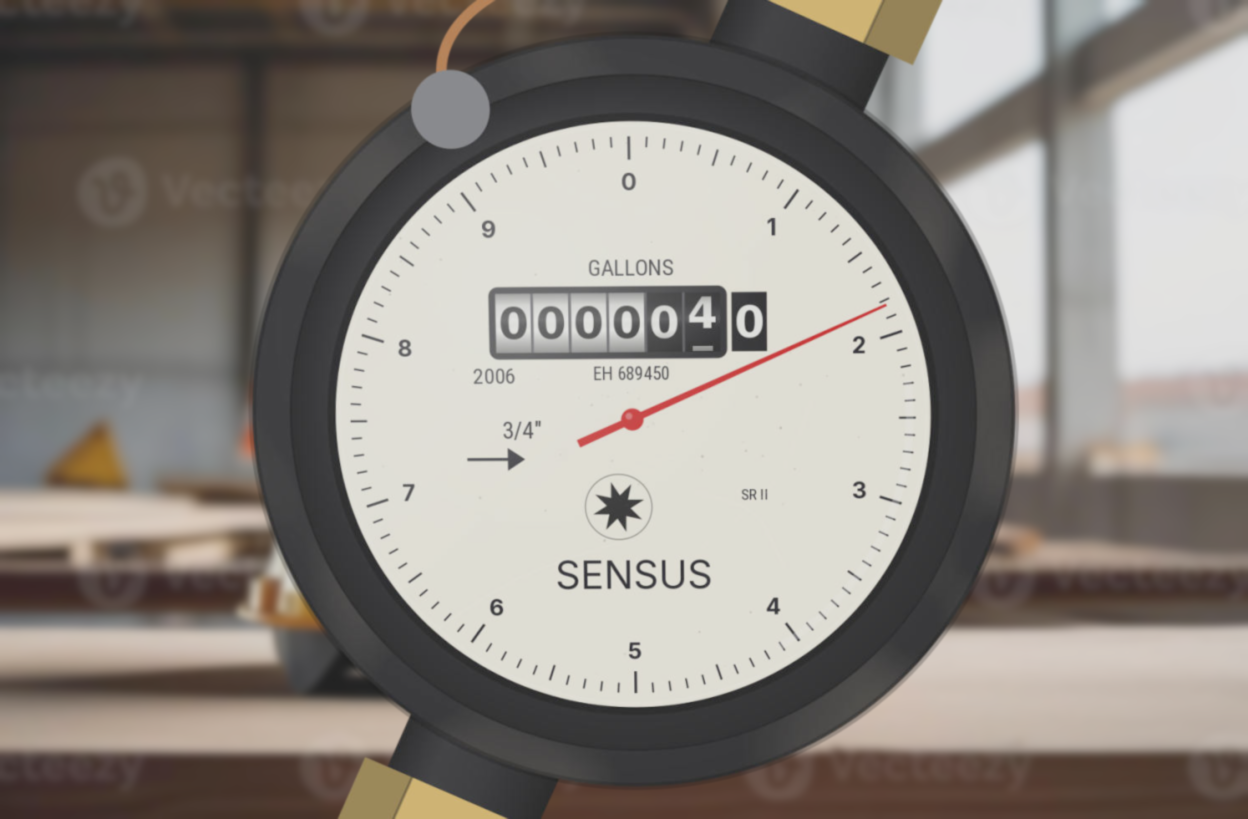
41.8 gal
